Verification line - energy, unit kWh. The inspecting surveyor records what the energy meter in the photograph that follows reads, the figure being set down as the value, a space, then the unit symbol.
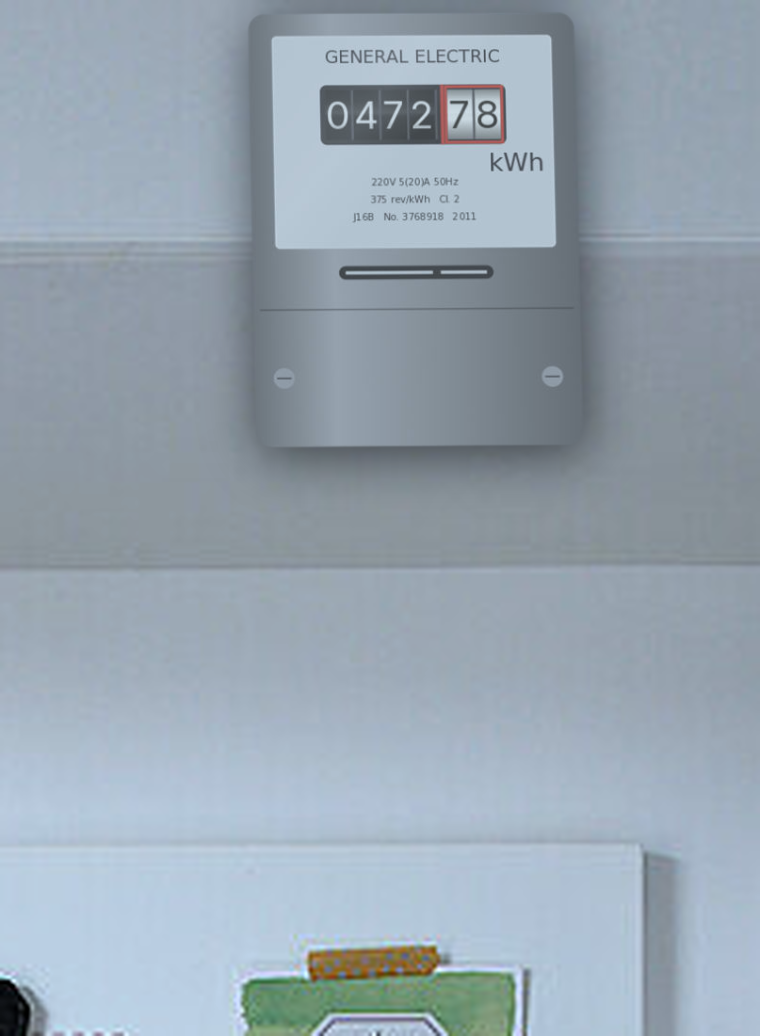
472.78 kWh
